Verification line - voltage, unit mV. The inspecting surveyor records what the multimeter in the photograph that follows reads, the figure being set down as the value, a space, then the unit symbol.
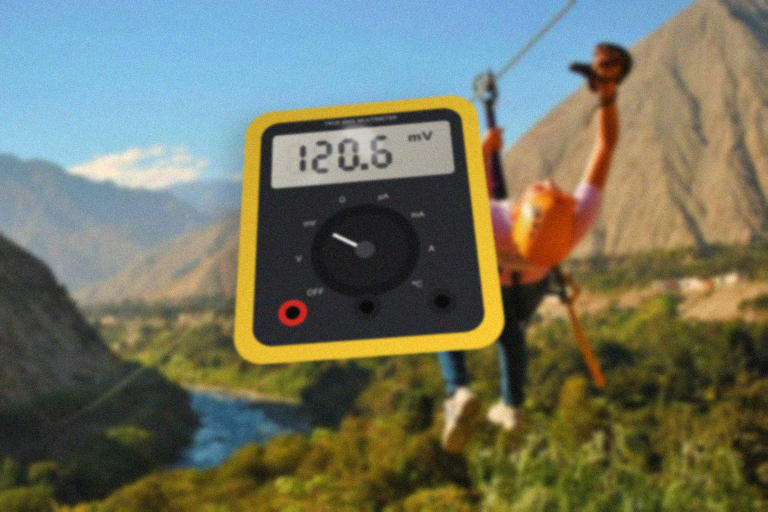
120.6 mV
